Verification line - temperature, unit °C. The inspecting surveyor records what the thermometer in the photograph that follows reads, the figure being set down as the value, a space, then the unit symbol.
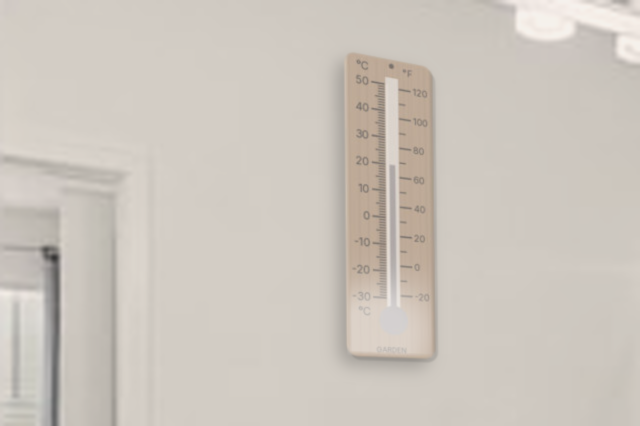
20 °C
